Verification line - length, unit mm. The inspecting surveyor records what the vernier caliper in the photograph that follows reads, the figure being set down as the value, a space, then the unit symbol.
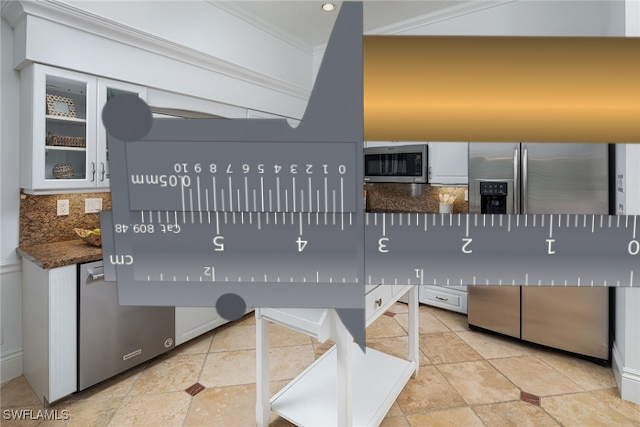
35.0 mm
